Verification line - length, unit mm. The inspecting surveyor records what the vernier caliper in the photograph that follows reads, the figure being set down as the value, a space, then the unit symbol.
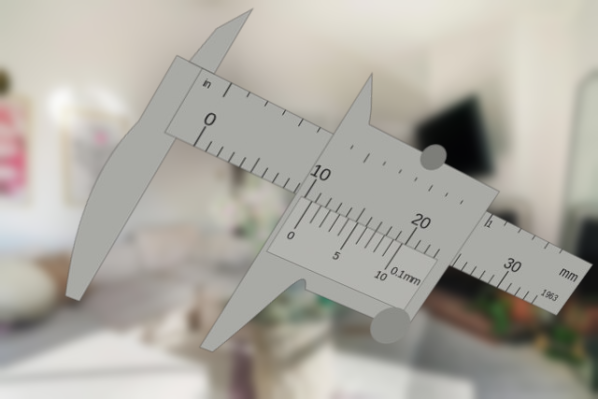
10.7 mm
